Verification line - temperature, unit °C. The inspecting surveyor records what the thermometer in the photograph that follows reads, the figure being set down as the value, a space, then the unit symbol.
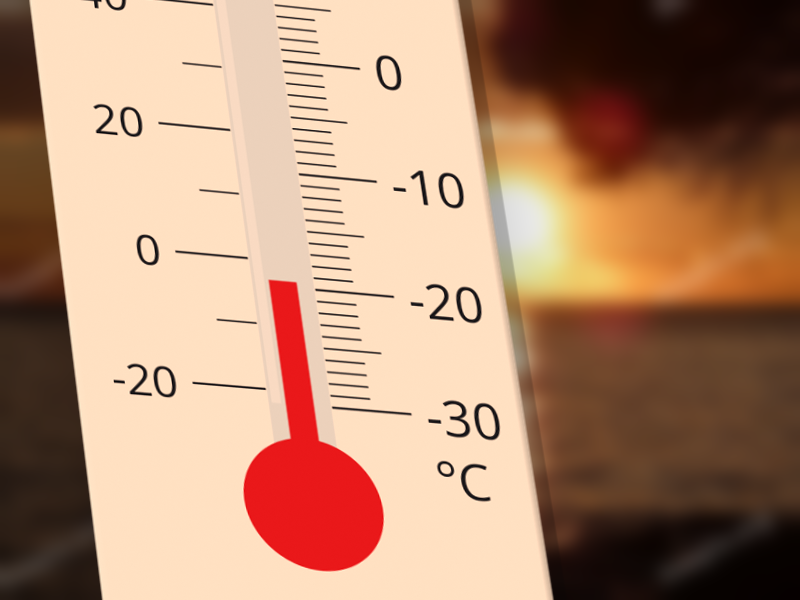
-19.5 °C
